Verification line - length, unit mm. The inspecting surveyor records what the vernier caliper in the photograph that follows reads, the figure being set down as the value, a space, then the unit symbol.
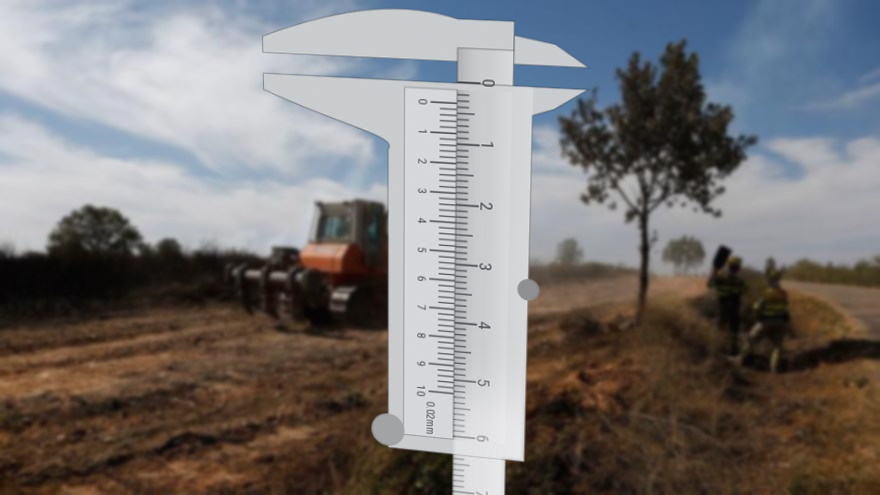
3.4 mm
